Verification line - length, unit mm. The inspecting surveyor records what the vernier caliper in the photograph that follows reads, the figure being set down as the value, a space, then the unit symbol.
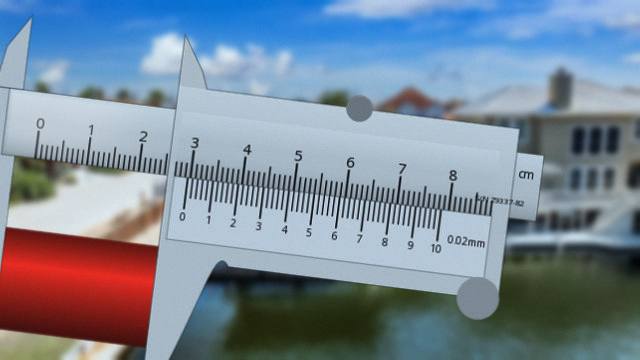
29.5 mm
